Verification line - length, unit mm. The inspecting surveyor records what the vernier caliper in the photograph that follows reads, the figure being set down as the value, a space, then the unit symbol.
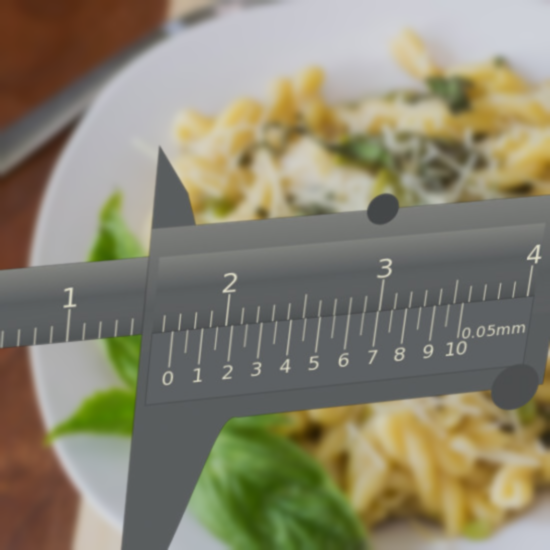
16.6 mm
